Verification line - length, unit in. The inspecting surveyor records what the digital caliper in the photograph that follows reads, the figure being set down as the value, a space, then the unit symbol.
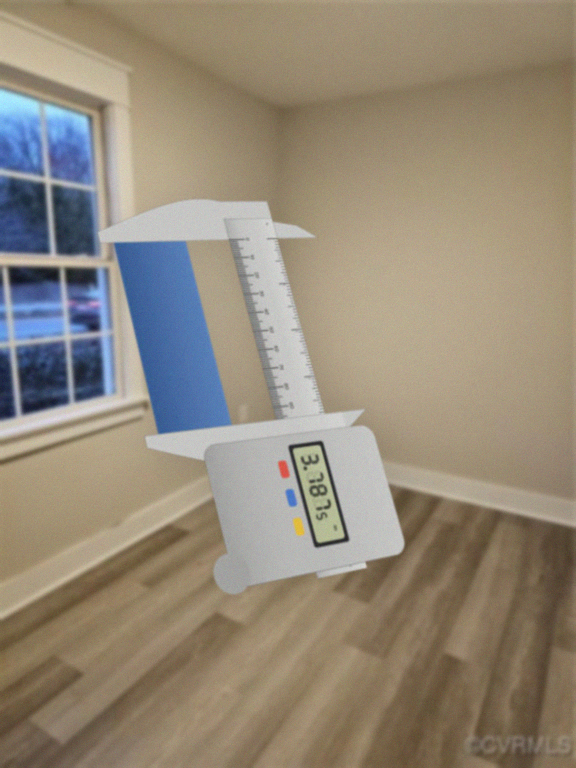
3.7875 in
